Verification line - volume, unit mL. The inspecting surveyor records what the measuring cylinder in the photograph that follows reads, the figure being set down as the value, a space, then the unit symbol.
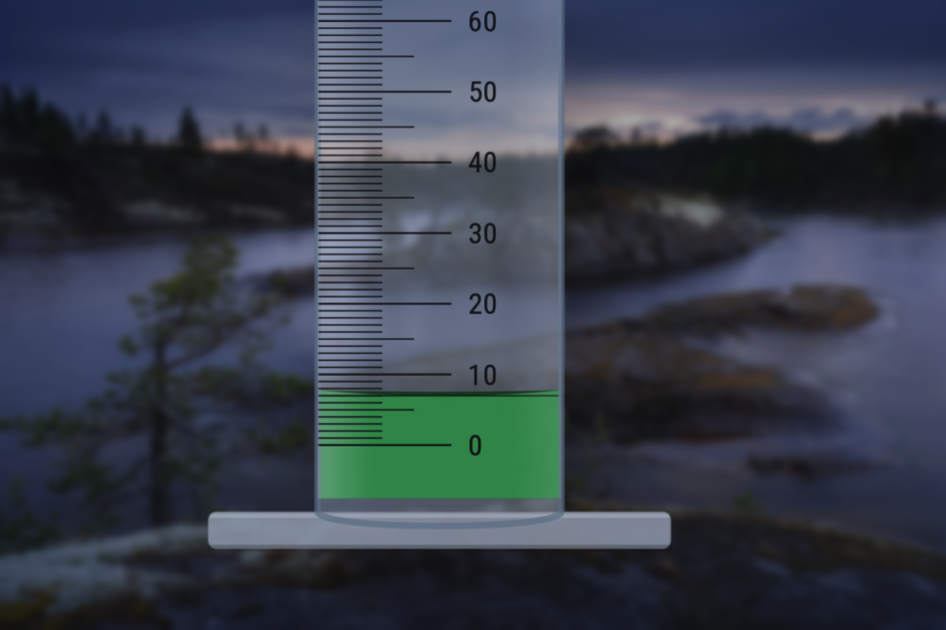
7 mL
